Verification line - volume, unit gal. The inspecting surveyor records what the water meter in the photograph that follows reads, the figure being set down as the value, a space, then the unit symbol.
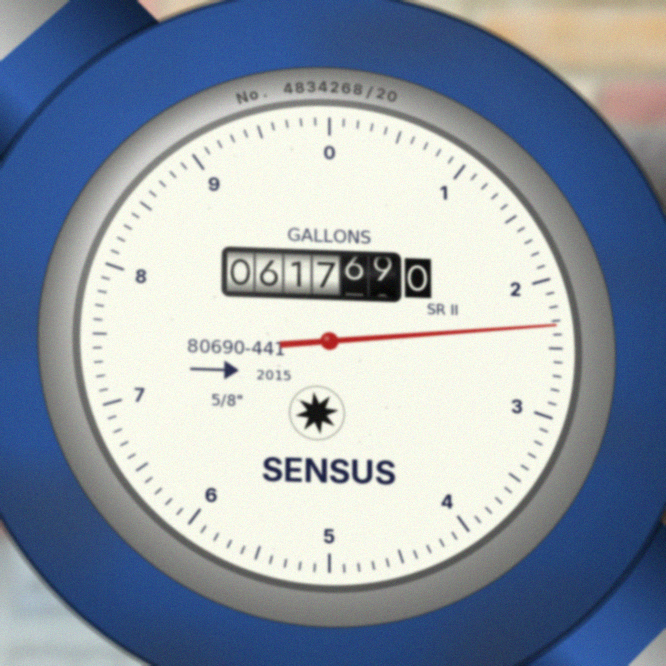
617692.3 gal
